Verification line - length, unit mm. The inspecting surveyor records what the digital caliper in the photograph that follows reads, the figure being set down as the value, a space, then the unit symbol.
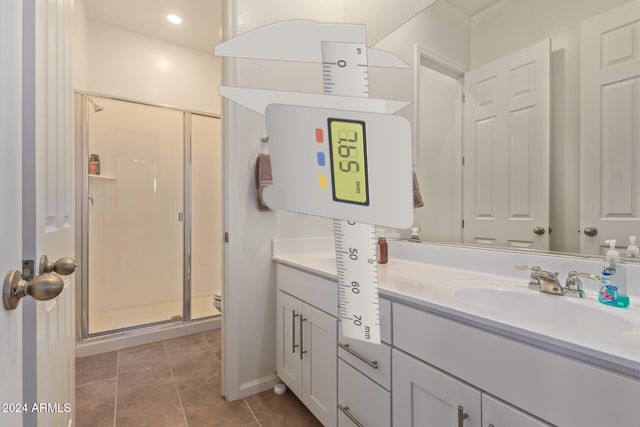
7.65 mm
